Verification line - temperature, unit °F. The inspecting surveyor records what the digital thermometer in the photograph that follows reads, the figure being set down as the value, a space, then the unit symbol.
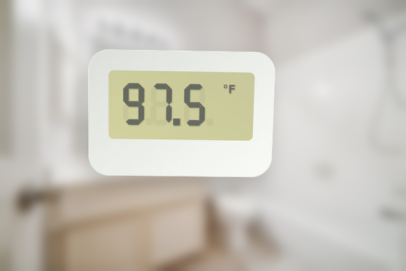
97.5 °F
